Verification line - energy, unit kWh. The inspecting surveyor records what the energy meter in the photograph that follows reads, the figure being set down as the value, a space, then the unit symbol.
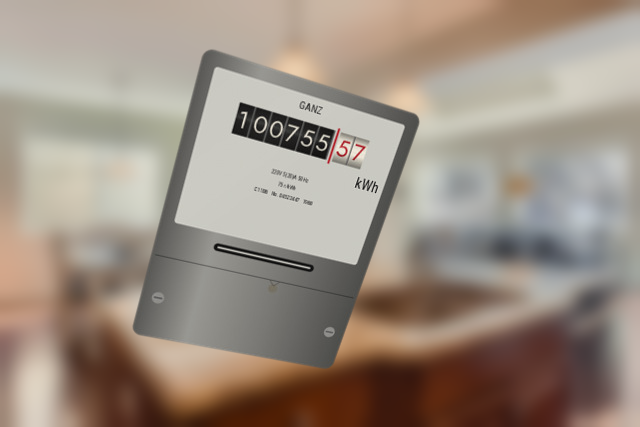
100755.57 kWh
